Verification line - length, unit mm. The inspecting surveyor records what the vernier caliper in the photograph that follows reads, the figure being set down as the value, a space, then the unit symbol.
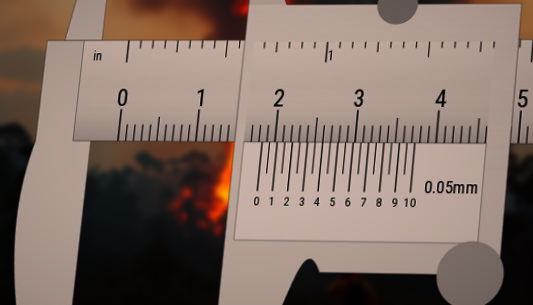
18.4 mm
